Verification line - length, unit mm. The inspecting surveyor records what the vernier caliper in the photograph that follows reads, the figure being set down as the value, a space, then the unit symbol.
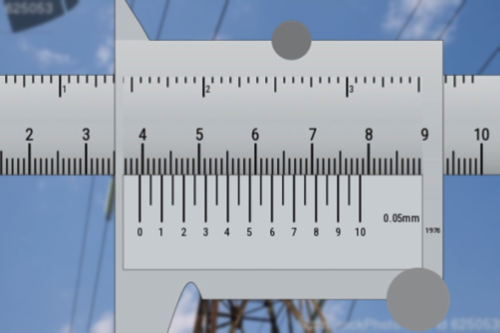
39.5 mm
